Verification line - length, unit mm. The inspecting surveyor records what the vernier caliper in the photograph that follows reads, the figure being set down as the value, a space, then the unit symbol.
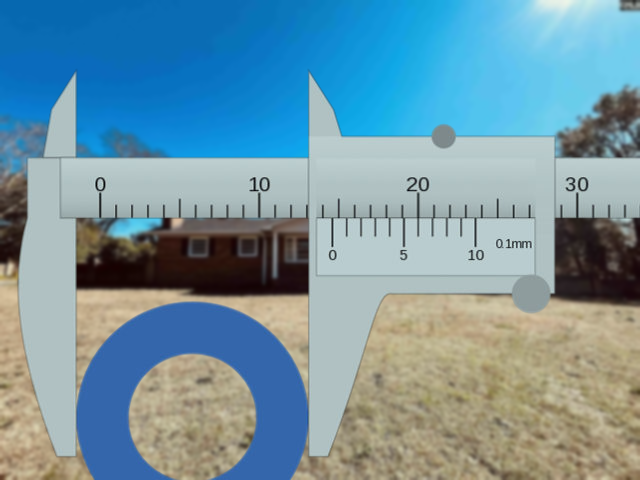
14.6 mm
